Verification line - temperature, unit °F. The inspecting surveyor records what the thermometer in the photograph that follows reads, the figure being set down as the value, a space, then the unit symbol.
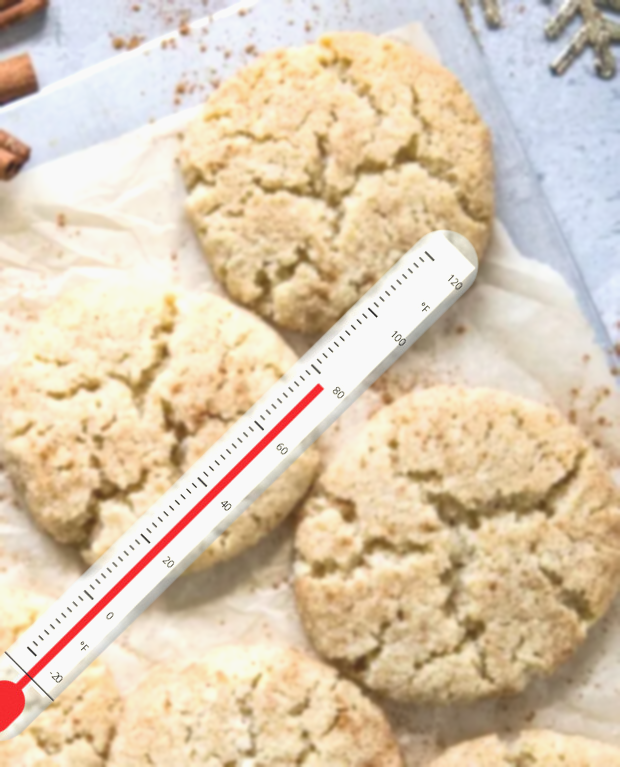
78 °F
